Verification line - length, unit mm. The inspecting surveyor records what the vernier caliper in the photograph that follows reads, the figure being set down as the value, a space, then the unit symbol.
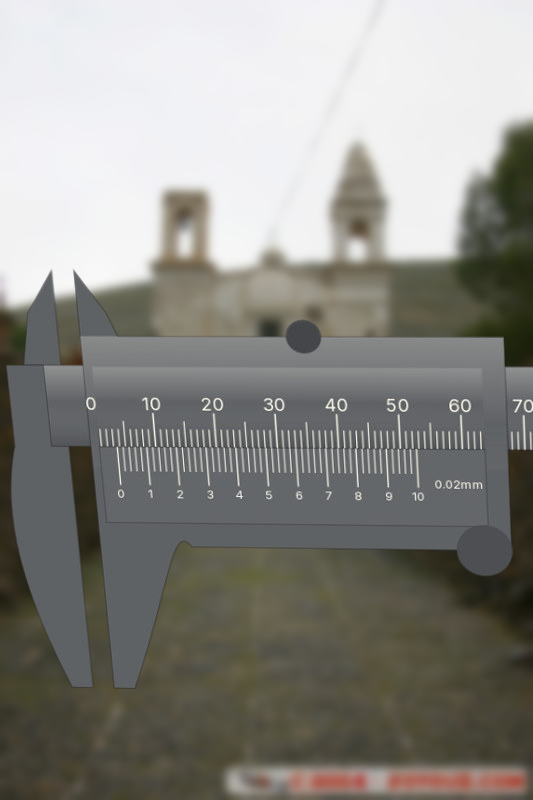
3.6 mm
